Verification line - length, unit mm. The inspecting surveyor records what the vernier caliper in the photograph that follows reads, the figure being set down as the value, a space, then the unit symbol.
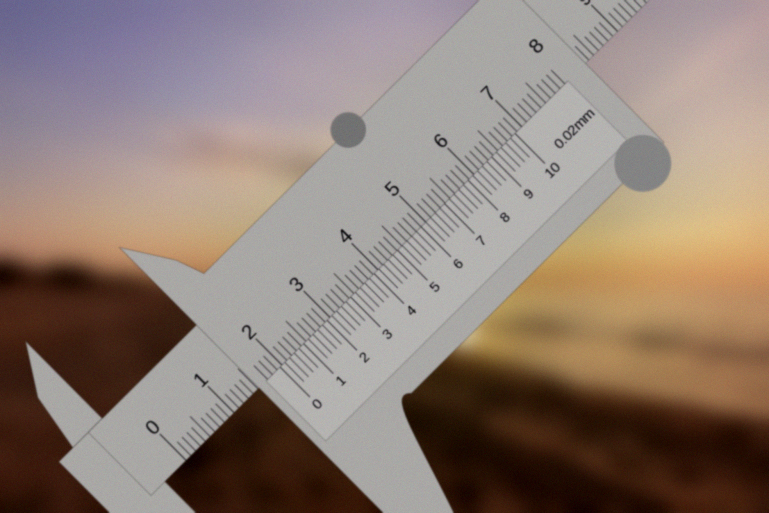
19.6 mm
